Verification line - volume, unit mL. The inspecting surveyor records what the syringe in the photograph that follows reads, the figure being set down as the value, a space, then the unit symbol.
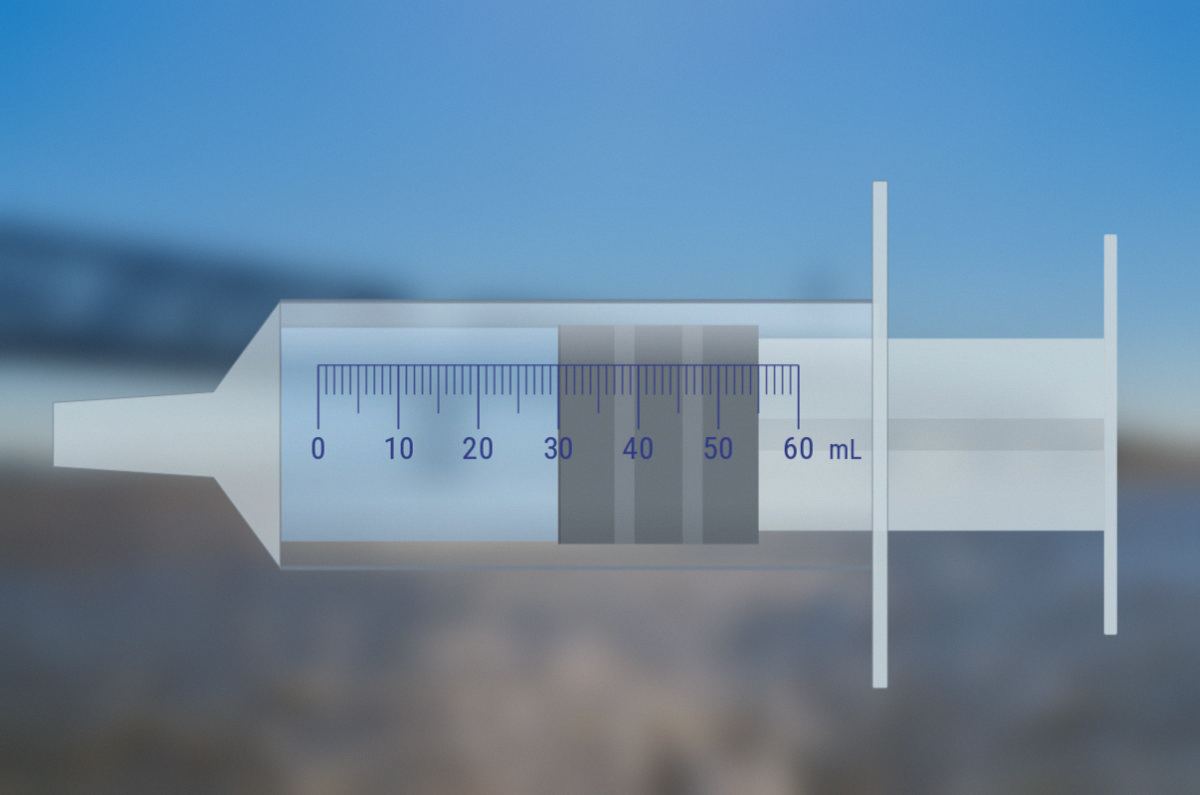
30 mL
